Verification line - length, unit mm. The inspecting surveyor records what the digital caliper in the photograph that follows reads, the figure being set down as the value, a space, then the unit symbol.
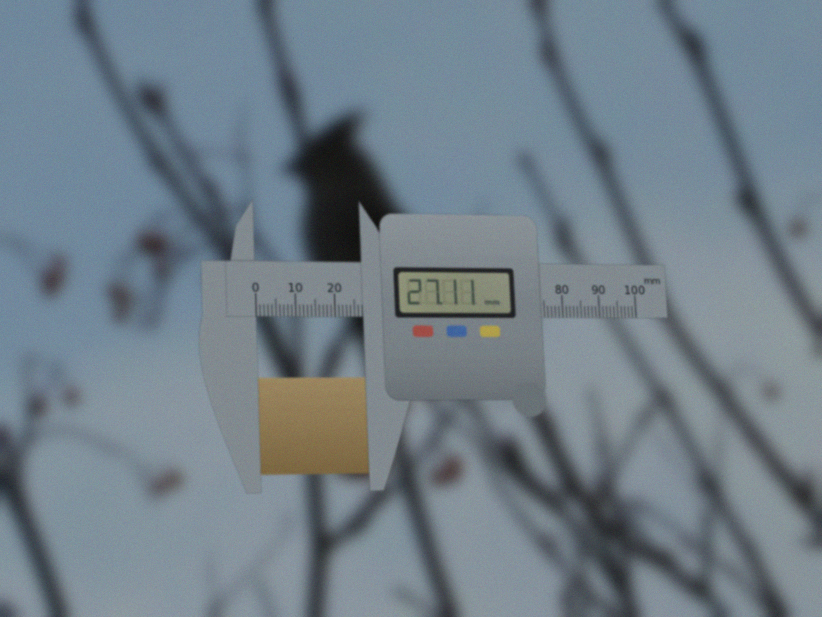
27.11 mm
